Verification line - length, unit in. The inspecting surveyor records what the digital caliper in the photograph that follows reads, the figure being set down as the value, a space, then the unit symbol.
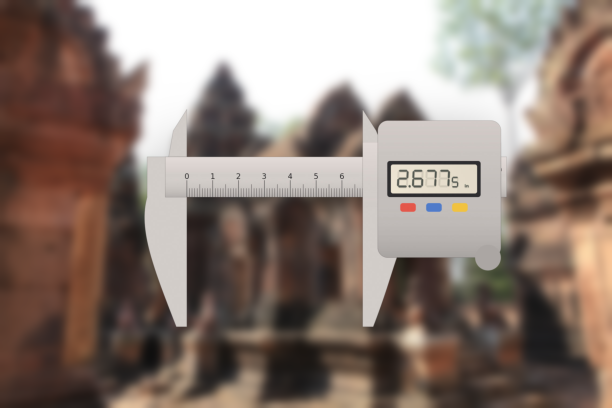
2.6775 in
